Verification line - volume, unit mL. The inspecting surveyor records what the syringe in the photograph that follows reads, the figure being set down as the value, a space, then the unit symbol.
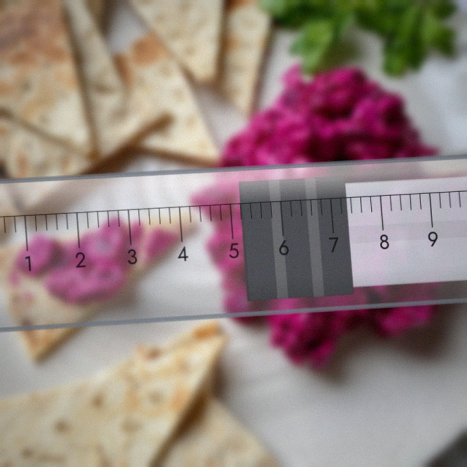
5.2 mL
